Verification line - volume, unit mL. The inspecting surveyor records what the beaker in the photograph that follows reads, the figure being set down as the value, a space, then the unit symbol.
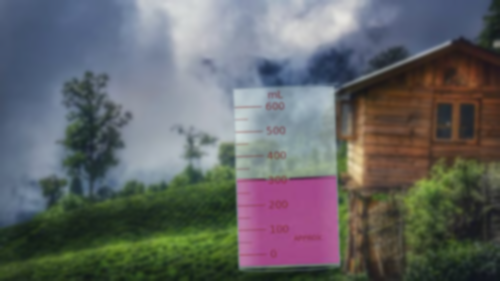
300 mL
